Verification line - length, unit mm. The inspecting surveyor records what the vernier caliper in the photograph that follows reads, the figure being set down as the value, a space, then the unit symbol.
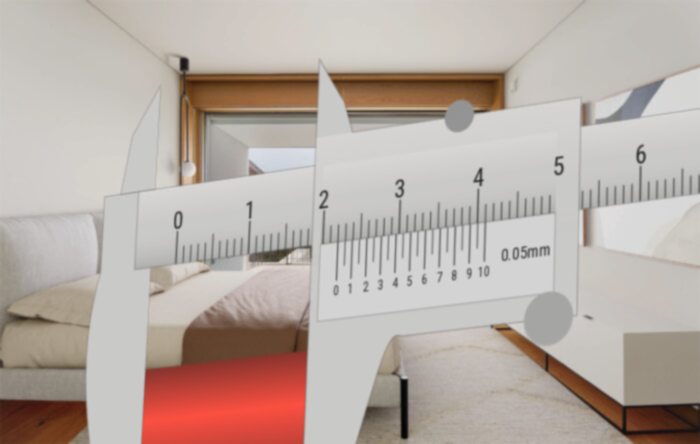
22.0 mm
